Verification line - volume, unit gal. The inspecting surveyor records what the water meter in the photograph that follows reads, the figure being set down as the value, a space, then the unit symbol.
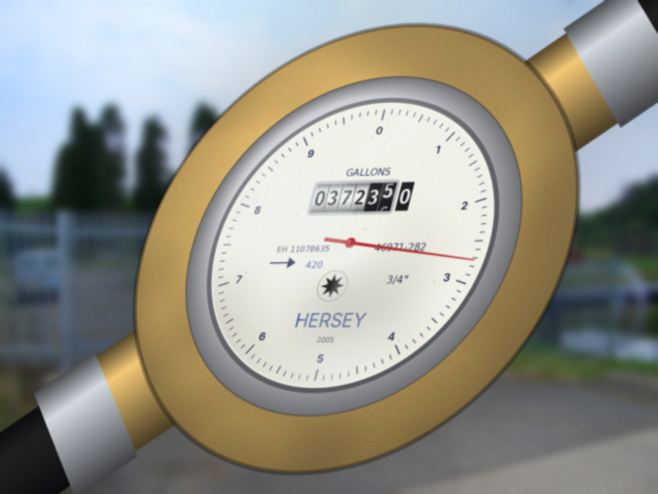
372352.7 gal
